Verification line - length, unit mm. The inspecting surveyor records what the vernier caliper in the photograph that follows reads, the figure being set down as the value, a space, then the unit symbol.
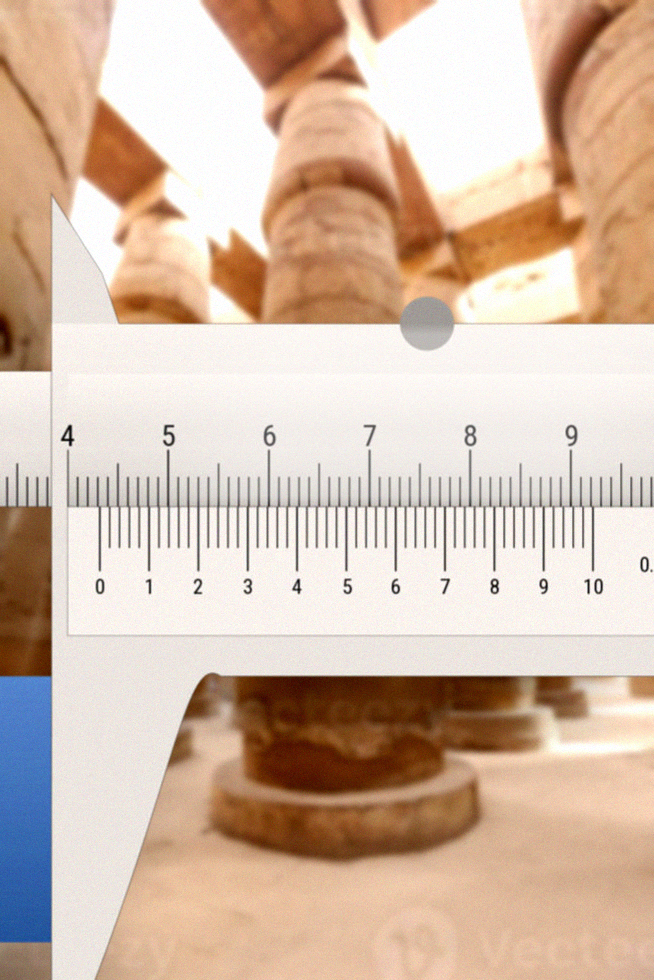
43.2 mm
